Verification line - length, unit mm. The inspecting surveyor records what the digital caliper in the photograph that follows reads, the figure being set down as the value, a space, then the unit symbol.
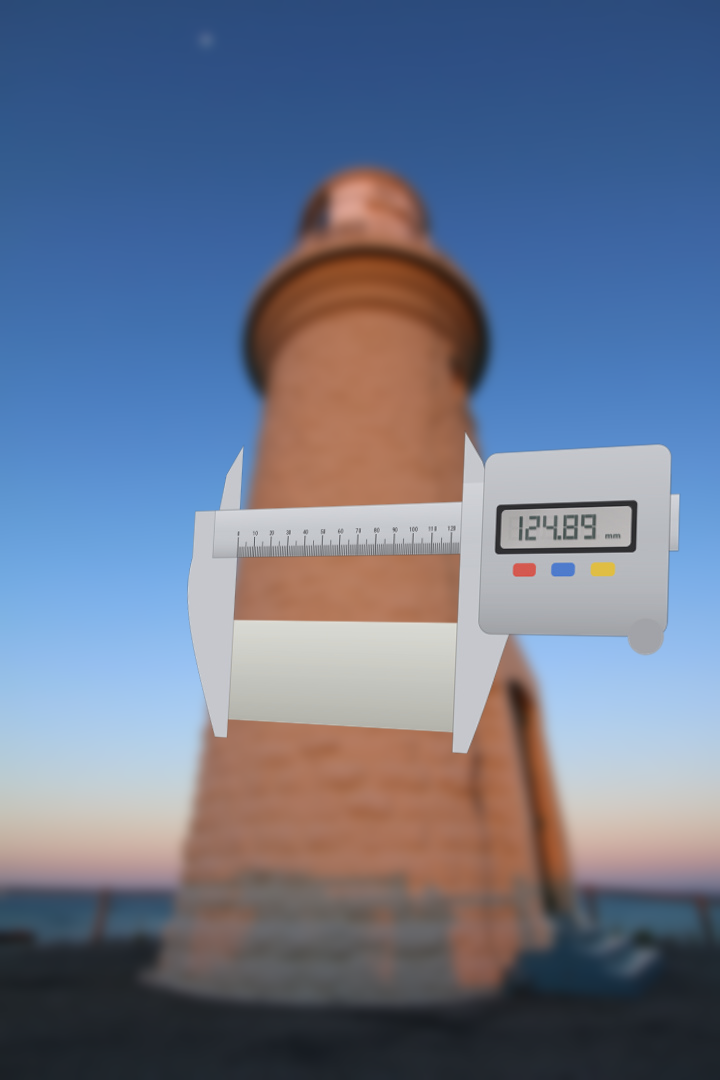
124.89 mm
